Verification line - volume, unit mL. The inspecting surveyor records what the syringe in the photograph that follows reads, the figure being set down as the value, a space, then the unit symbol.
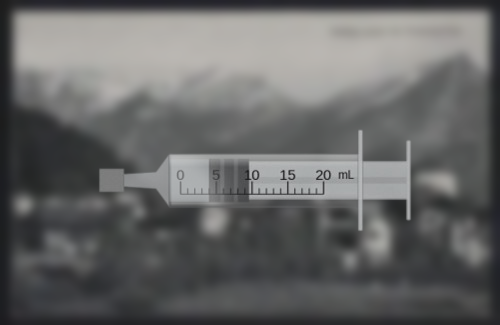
4 mL
